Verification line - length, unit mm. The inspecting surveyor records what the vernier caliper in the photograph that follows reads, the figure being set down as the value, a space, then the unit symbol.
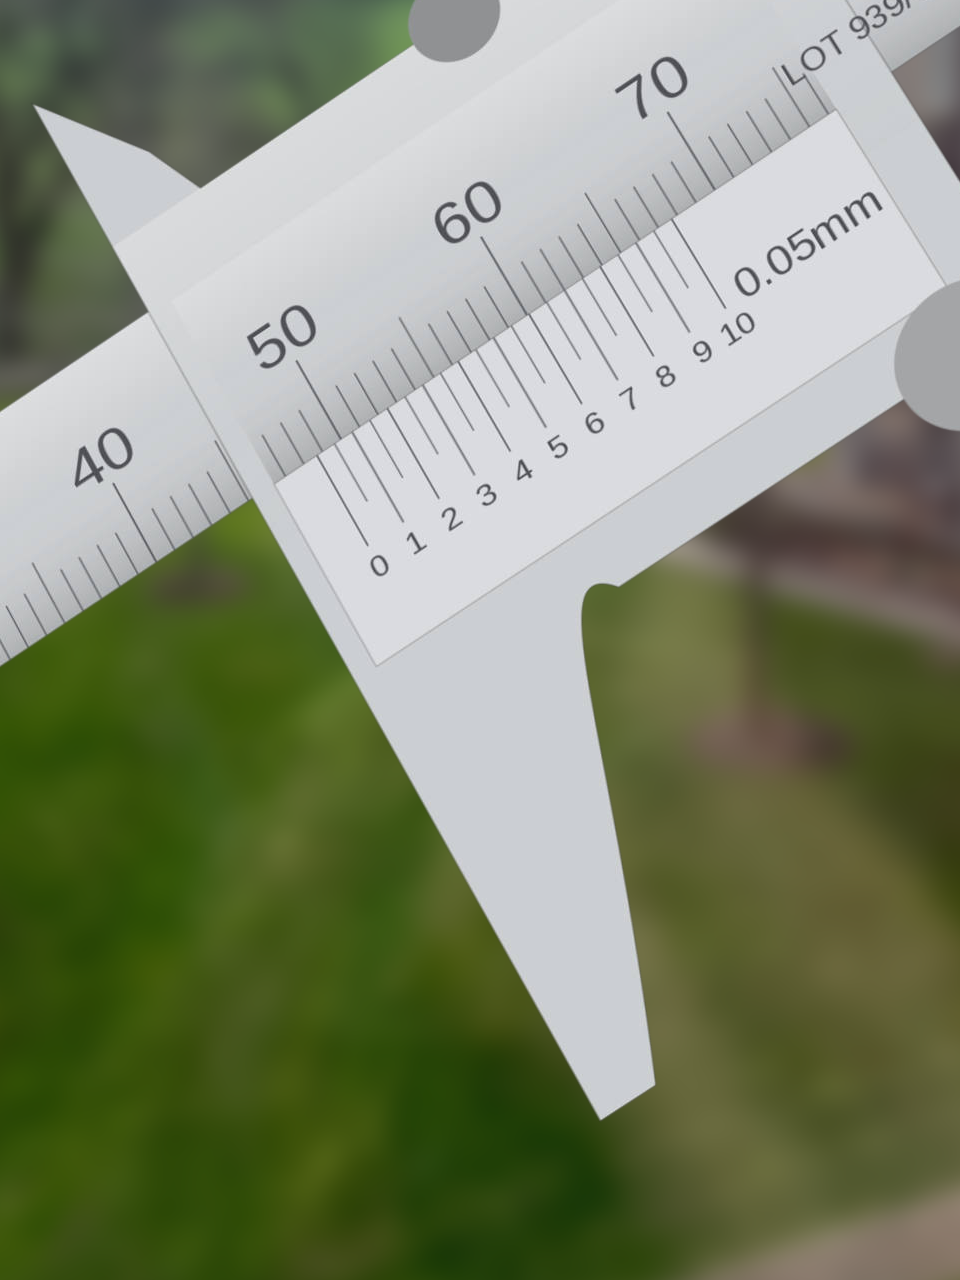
48.7 mm
